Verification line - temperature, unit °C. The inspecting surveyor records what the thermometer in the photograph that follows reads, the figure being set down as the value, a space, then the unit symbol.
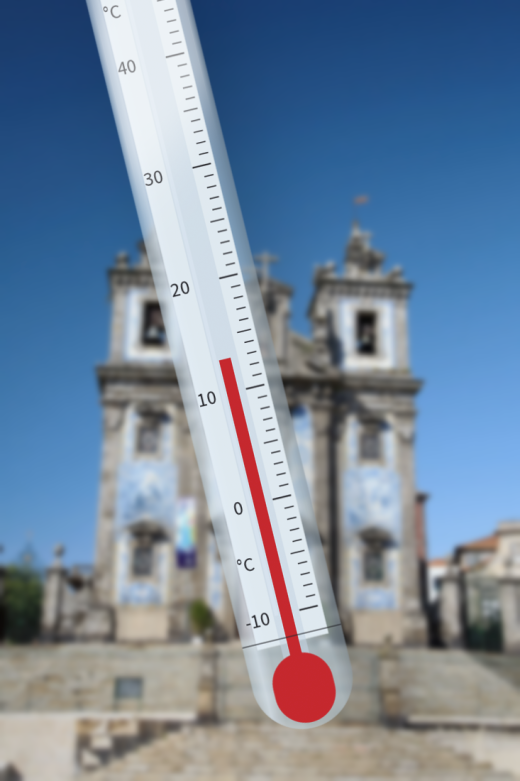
13 °C
